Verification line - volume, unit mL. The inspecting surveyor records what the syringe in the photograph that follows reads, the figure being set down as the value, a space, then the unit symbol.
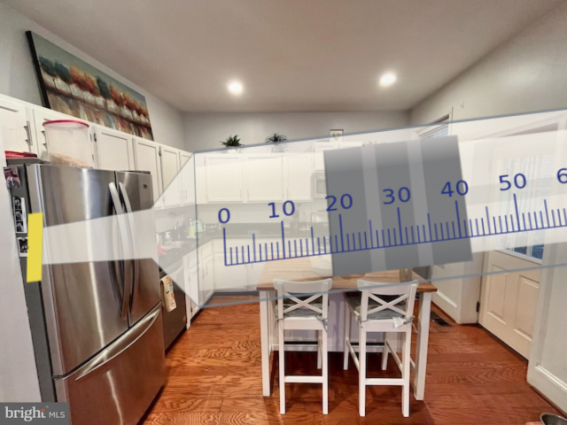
18 mL
